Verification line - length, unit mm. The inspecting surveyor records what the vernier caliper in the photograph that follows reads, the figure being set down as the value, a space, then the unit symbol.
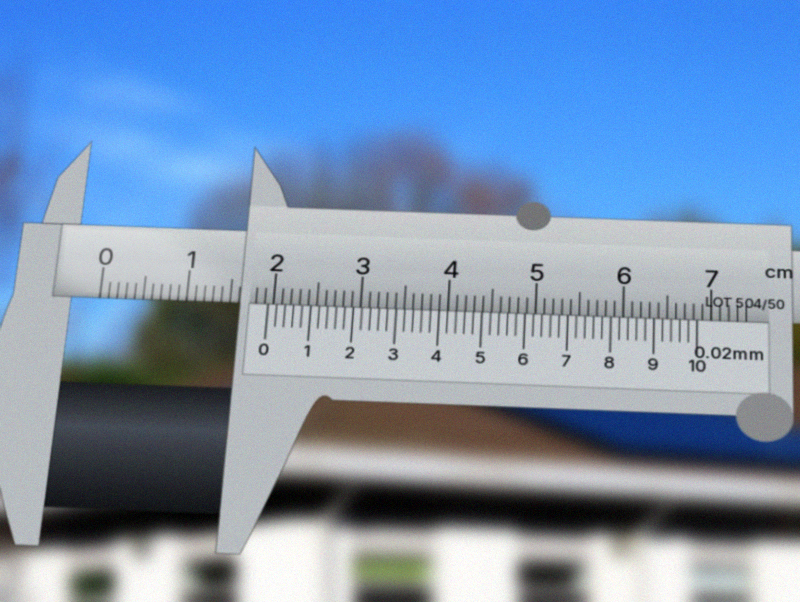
19.4 mm
